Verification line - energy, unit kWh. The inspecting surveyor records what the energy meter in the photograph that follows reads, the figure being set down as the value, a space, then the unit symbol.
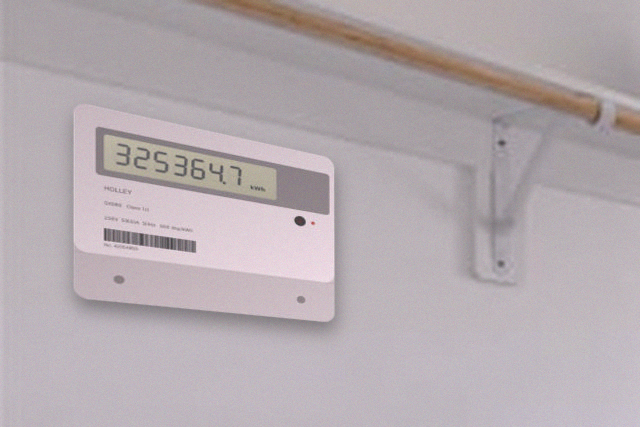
325364.7 kWh
